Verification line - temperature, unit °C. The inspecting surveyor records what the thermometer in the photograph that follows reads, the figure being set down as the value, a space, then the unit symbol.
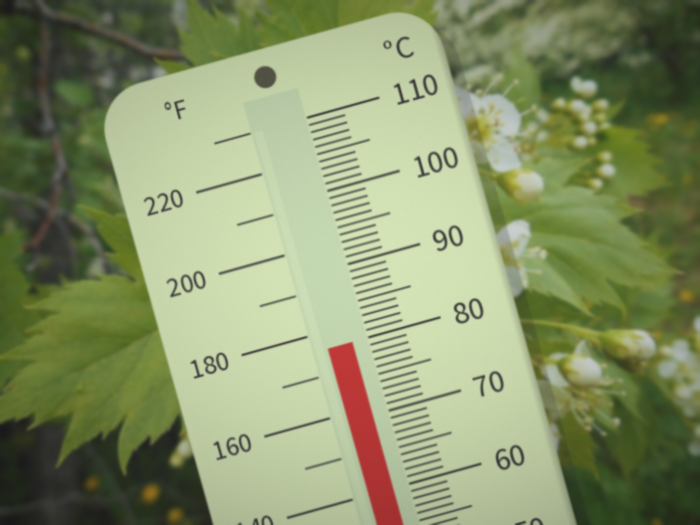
80 °C
